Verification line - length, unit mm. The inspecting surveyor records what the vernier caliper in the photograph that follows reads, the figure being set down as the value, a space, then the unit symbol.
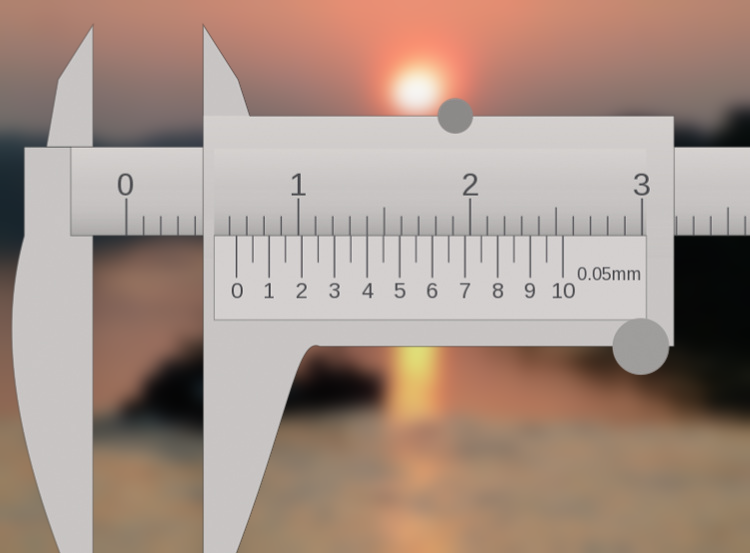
6.4 mm
